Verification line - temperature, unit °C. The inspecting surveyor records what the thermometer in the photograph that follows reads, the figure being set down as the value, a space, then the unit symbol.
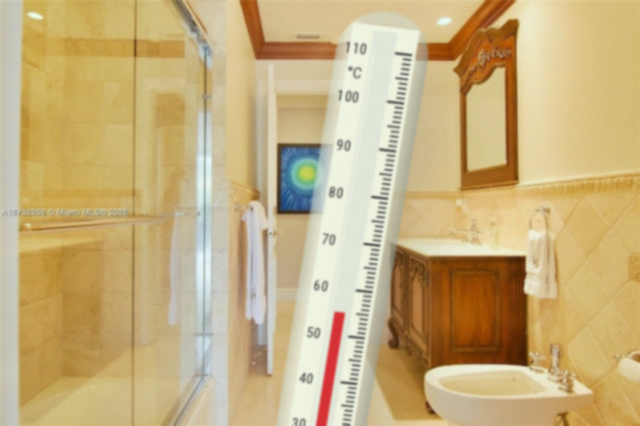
55 °C
